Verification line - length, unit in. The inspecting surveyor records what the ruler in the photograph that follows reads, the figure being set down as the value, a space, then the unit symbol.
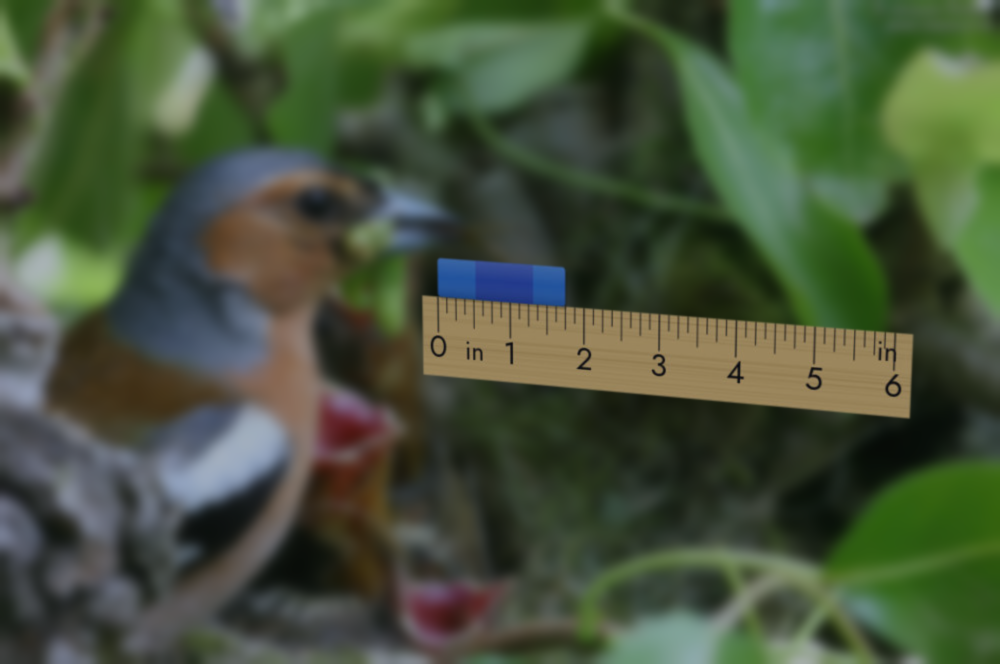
1.75 in
